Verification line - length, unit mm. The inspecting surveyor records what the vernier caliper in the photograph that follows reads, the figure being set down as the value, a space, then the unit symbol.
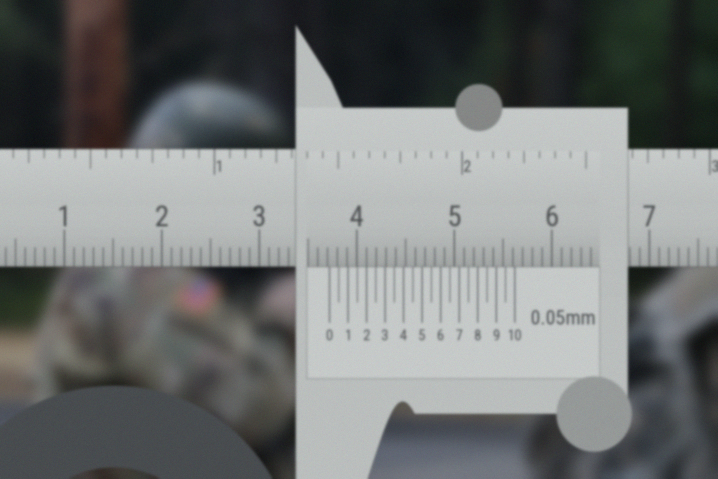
37.2 mm
